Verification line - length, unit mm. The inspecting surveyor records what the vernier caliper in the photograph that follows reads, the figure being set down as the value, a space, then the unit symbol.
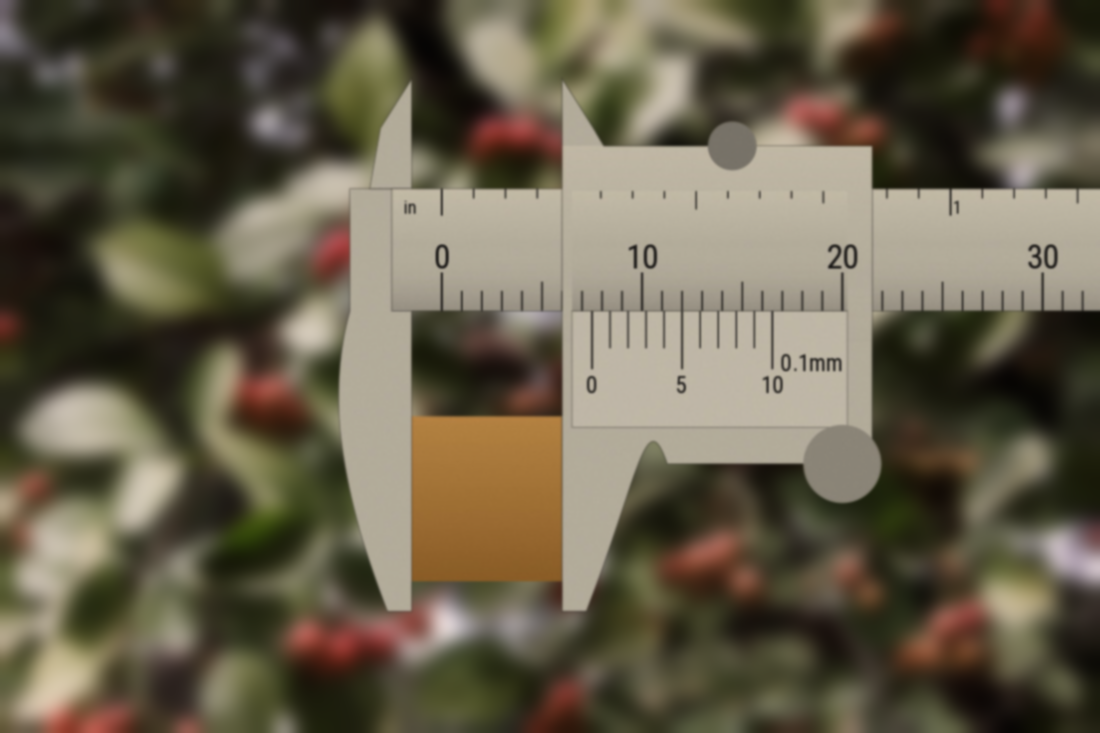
7.5 mm
